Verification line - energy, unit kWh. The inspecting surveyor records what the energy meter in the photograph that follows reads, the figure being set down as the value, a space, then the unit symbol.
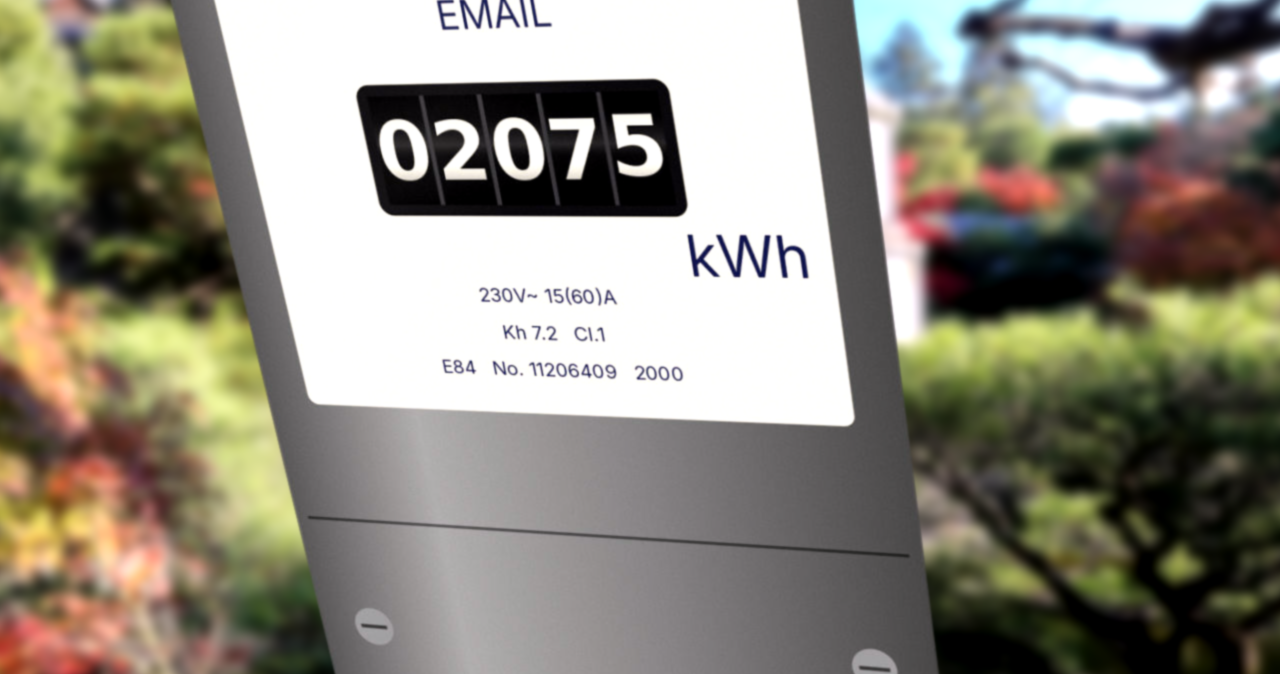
2075 kWh
